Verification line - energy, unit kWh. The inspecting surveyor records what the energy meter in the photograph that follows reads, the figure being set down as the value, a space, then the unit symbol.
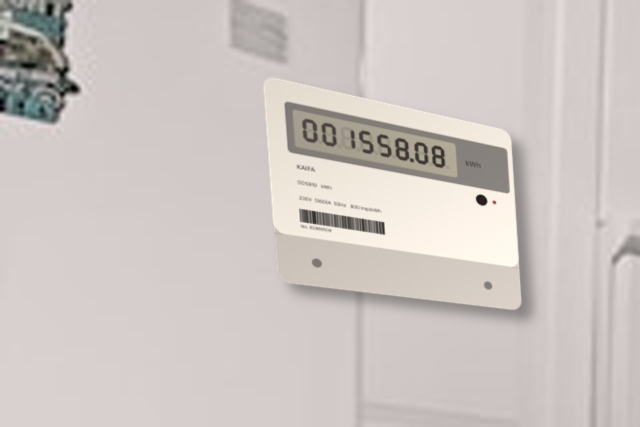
1558.08 kWh
